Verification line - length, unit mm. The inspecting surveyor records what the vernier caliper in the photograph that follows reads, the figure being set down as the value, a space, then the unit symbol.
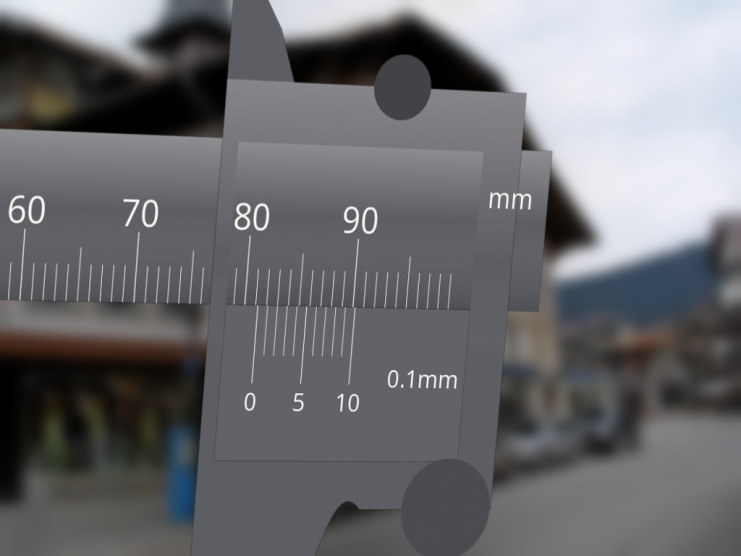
81.2 mm
